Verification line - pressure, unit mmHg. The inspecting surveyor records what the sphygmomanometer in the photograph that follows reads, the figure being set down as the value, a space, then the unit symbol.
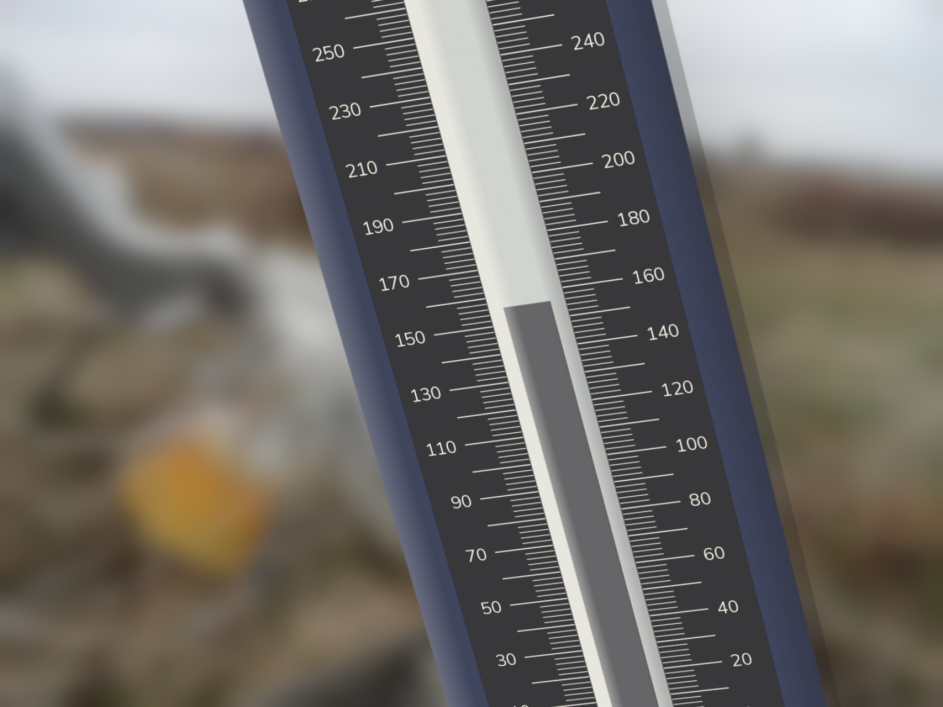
156 mmHg
